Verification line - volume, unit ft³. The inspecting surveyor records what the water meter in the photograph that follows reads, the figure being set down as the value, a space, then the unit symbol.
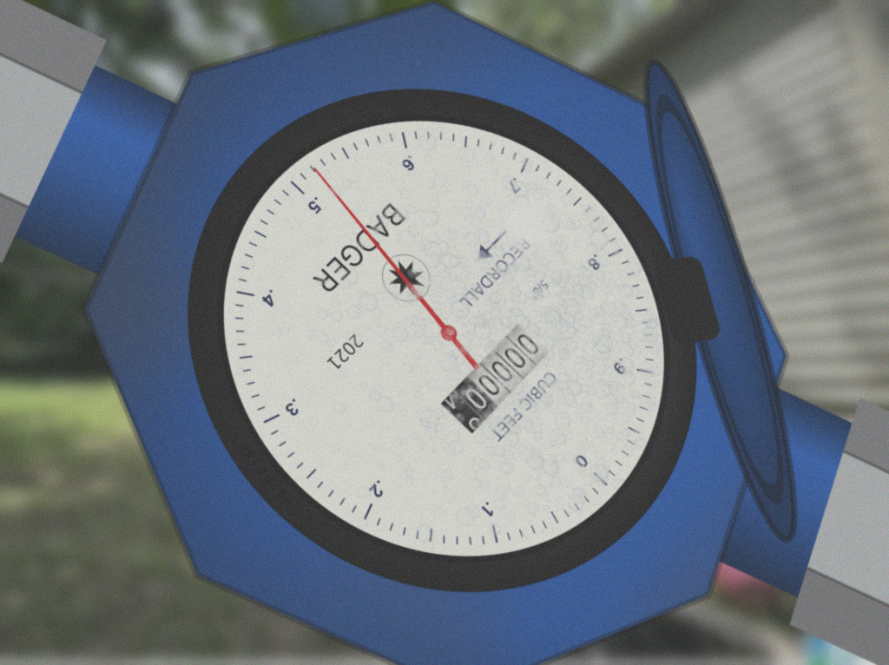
3.52 ft³
